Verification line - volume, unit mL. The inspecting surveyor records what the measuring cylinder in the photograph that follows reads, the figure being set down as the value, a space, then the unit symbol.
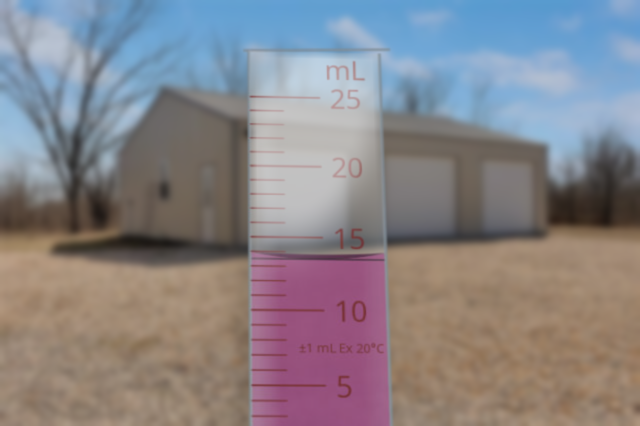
13.5 mL
